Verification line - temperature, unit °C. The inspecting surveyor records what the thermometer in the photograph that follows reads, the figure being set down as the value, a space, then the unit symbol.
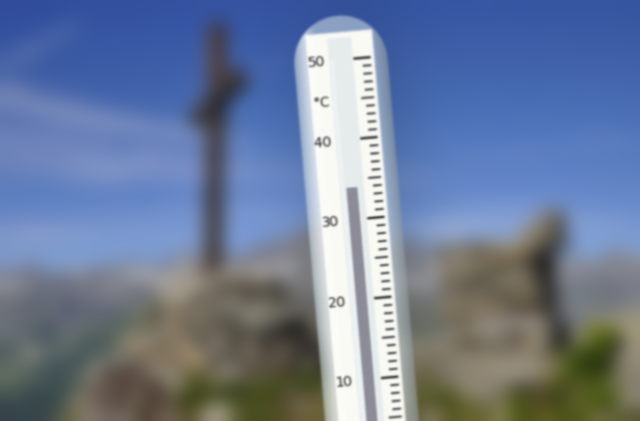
34 °C
